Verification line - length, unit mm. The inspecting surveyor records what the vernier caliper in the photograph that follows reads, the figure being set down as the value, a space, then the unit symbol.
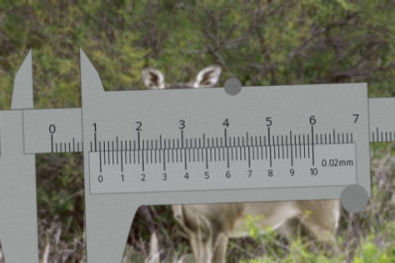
11.0 mm
